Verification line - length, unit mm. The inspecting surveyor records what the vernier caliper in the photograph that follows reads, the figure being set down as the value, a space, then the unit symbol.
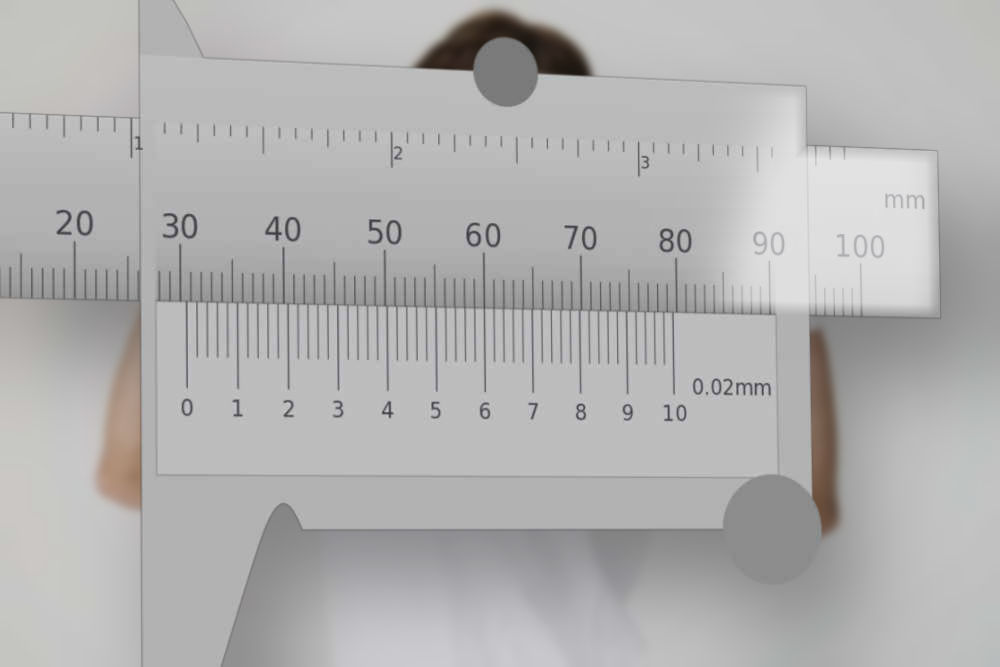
30.6 mm
